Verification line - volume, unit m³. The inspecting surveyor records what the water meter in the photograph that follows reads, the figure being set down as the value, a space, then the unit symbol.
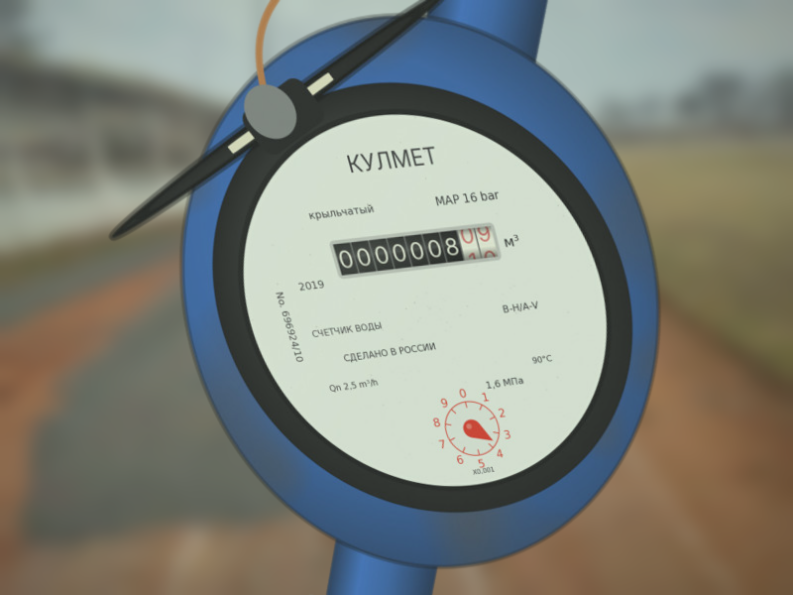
8.093 m³
